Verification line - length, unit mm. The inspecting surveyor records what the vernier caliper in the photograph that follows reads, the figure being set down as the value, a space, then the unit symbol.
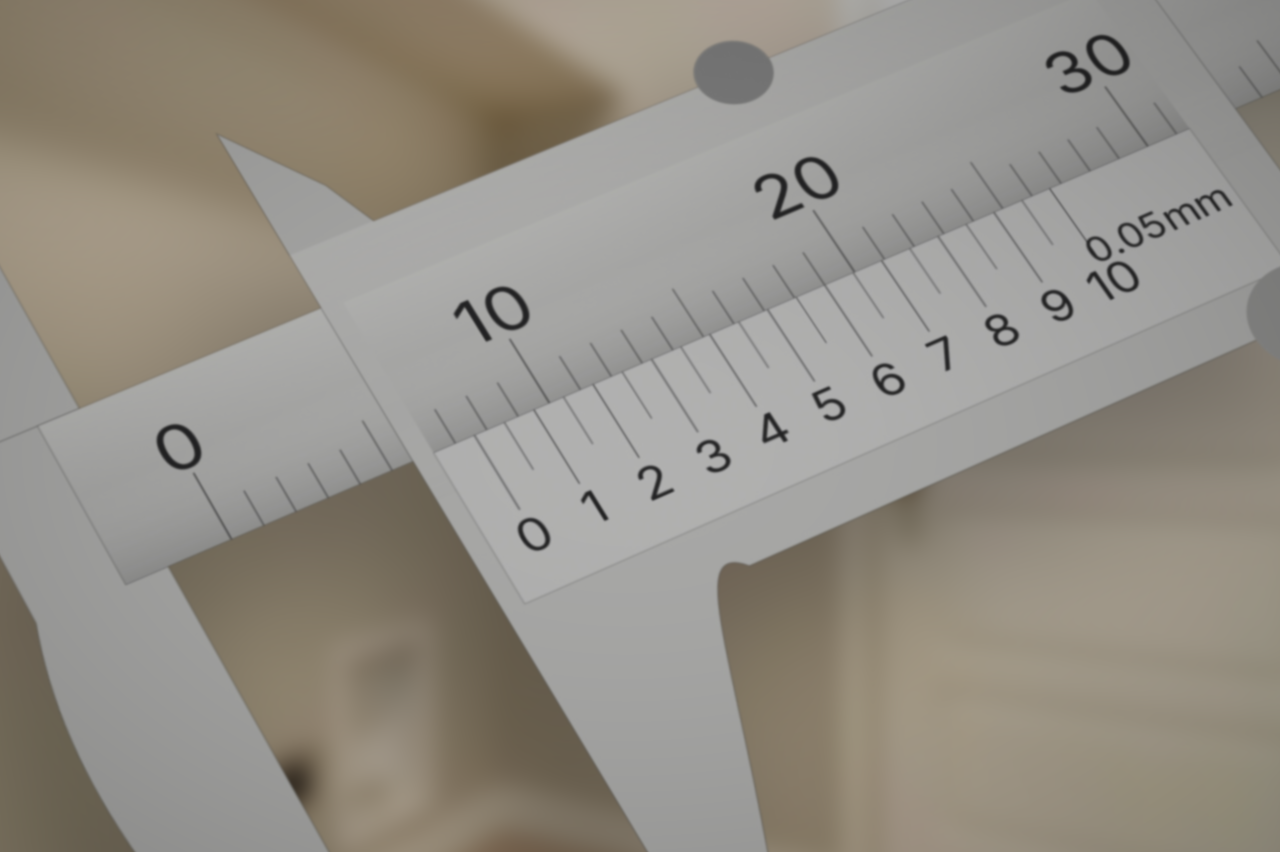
7.60 mm
